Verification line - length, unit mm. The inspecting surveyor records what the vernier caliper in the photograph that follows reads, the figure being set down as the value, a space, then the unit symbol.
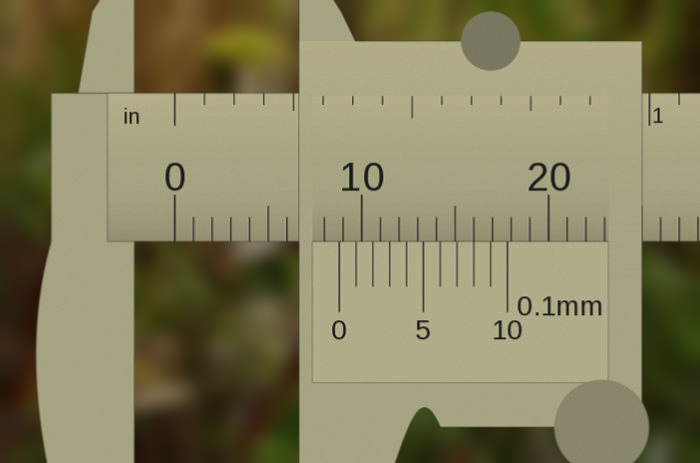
8.8 mm
